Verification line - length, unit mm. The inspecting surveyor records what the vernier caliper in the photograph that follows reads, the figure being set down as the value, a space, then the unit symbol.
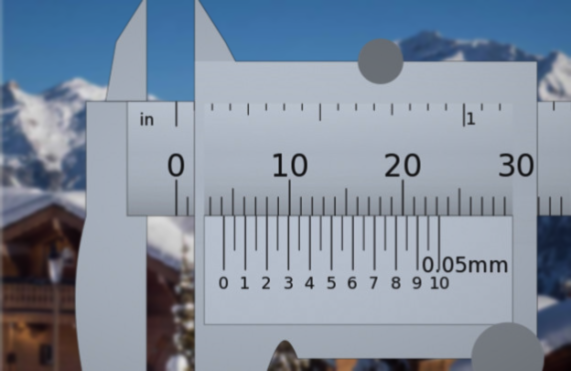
4.2 mm
